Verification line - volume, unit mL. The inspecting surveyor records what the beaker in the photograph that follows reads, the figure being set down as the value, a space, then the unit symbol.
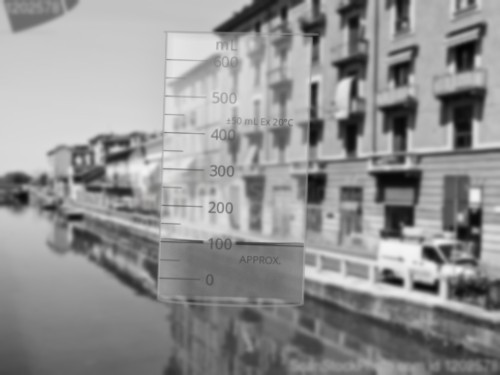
100 mL
